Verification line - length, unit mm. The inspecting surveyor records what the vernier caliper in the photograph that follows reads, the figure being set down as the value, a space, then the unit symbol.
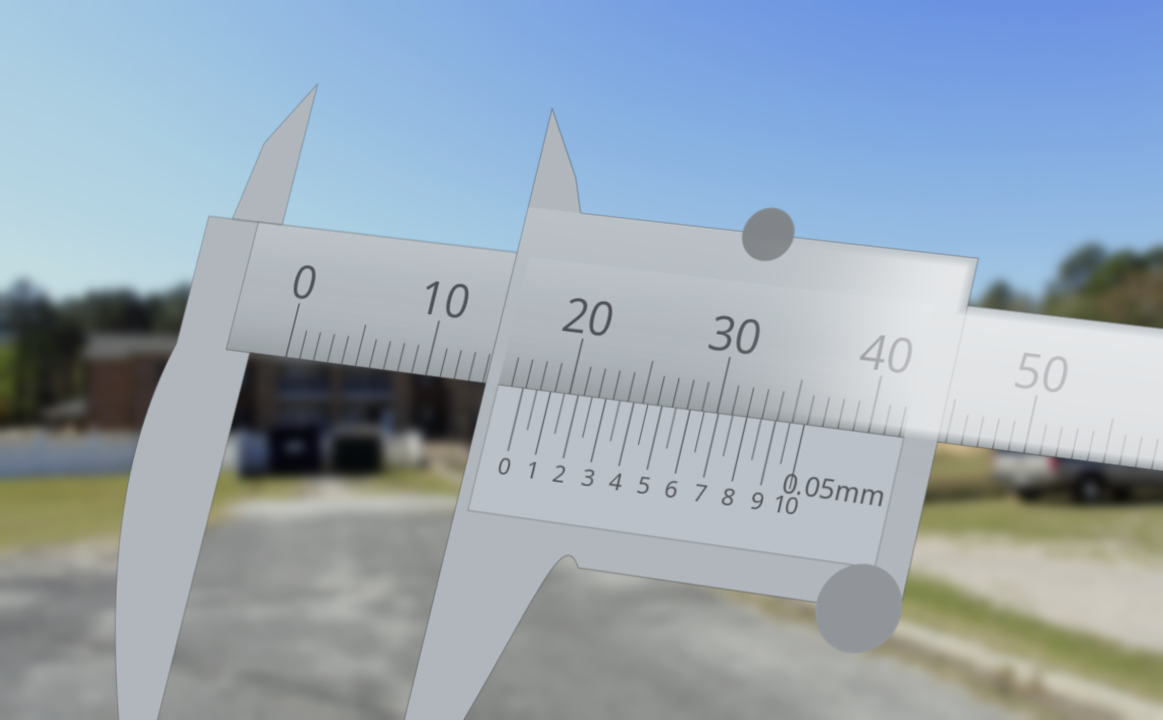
16.8 mm
